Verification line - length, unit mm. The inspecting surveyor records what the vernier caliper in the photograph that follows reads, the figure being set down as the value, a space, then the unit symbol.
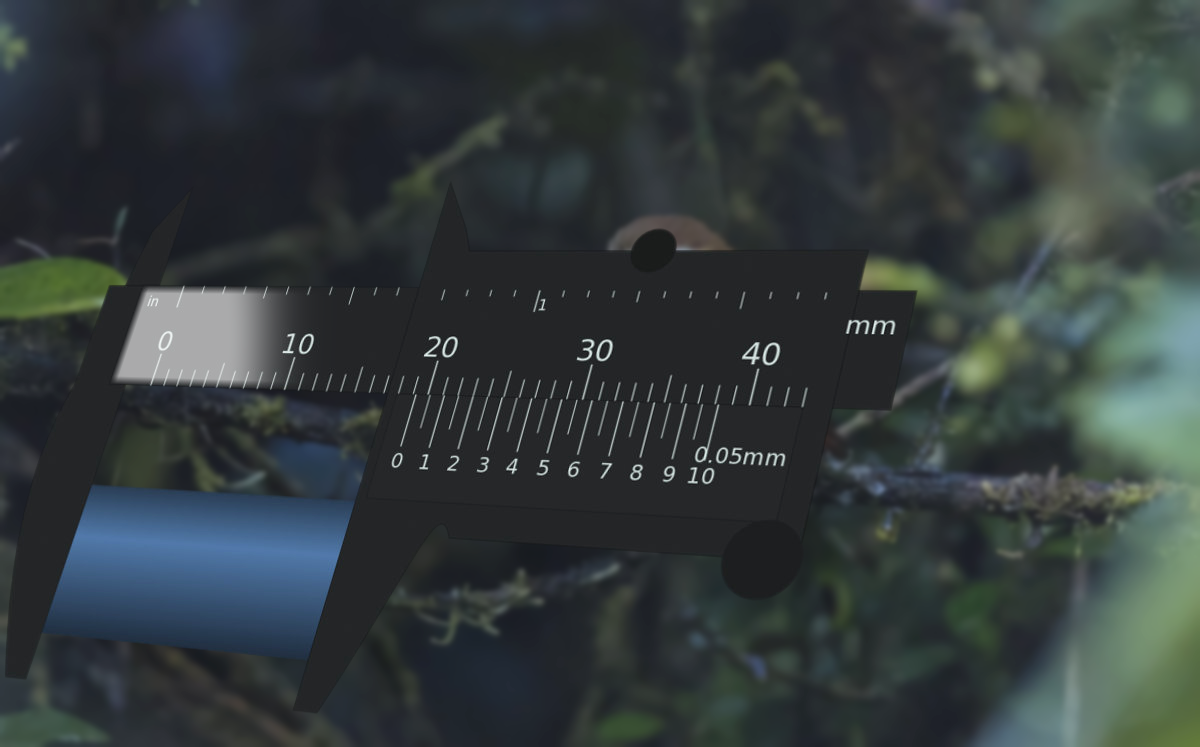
19.2 mm
